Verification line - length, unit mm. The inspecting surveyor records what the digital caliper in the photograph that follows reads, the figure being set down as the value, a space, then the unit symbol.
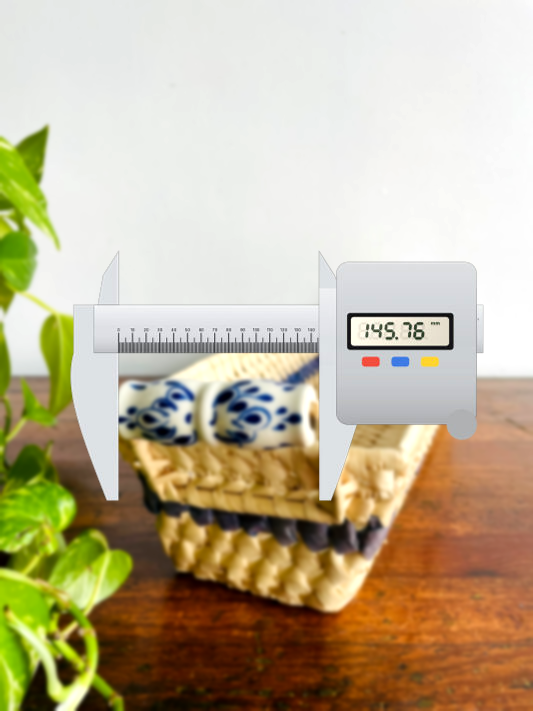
145.76 mm
